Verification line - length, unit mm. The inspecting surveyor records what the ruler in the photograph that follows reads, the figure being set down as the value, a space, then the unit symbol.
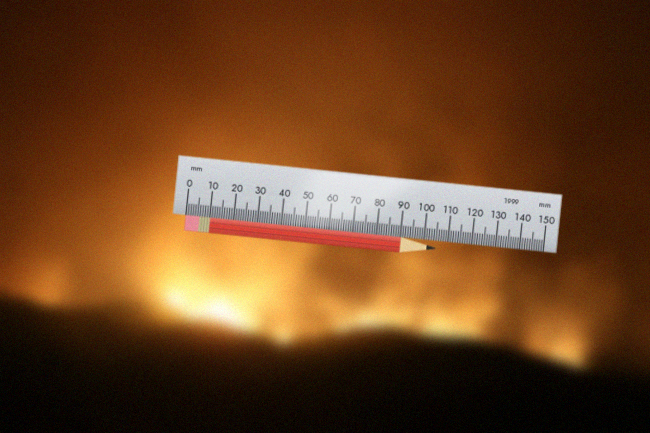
105 mm
